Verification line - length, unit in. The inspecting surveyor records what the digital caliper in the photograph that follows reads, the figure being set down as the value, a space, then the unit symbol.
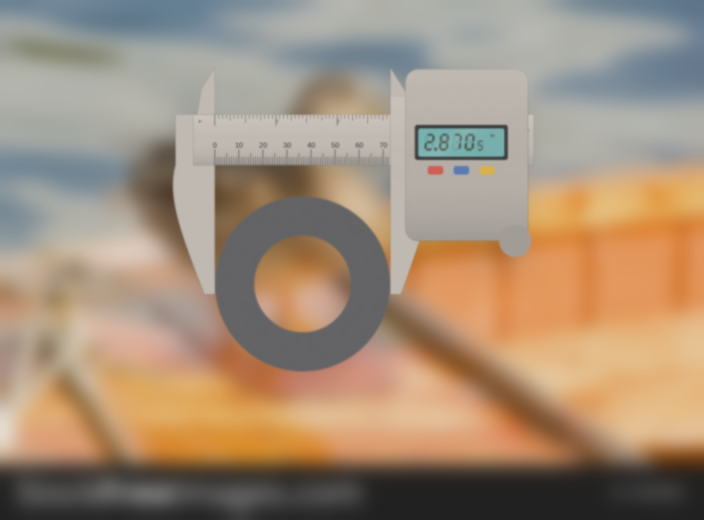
2.8705 in
